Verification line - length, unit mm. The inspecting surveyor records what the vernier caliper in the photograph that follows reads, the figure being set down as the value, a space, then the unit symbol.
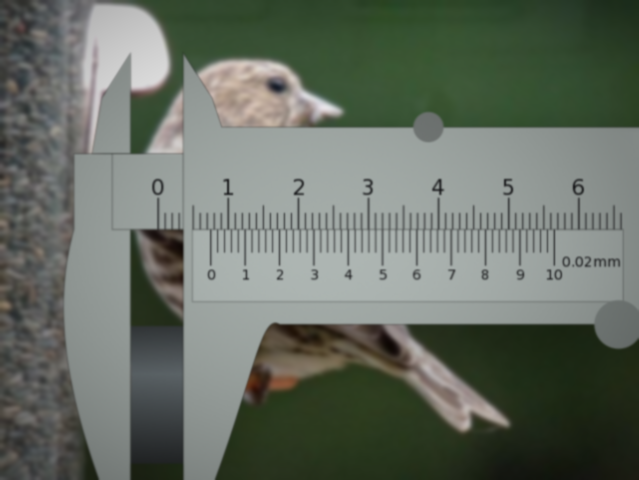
7.5 mm
